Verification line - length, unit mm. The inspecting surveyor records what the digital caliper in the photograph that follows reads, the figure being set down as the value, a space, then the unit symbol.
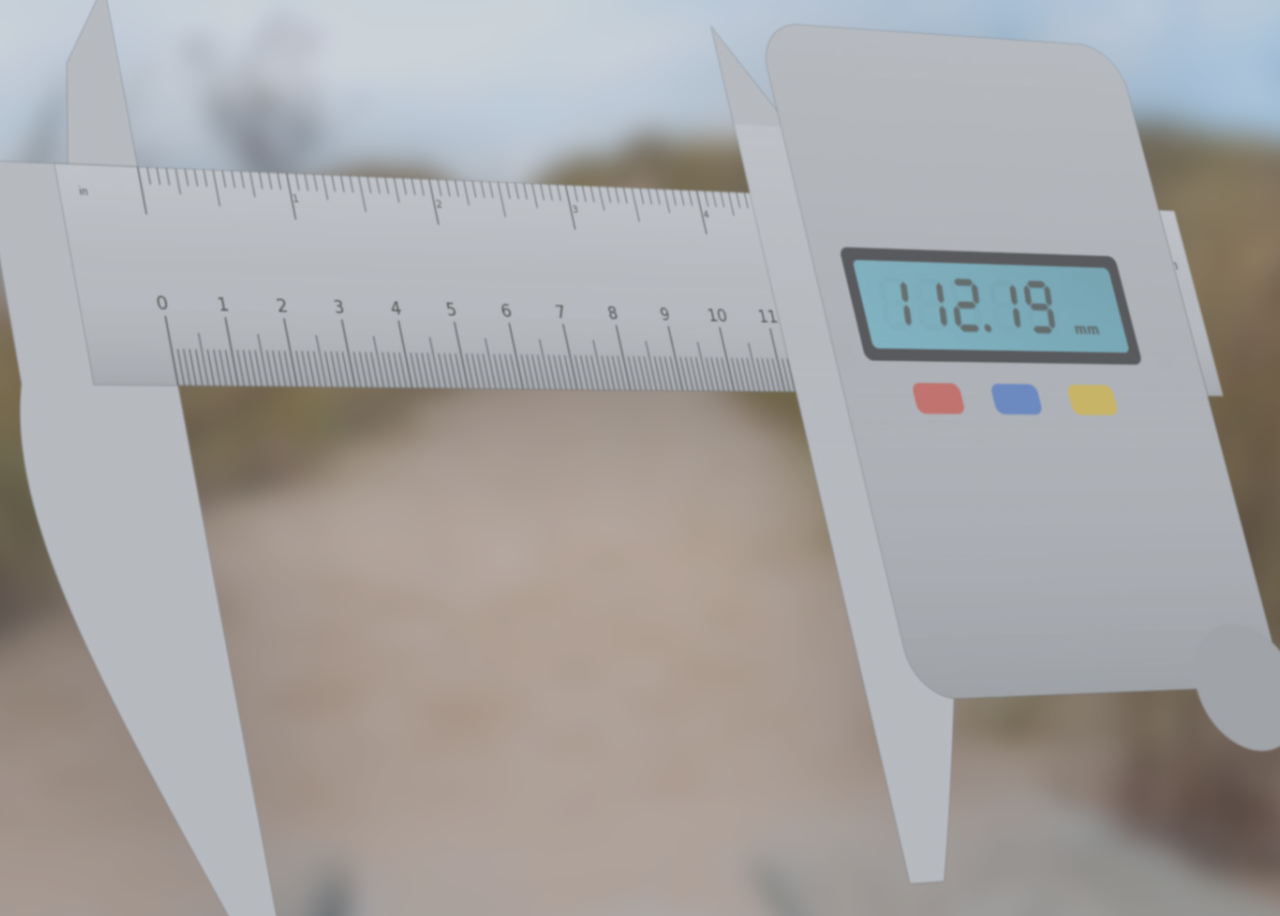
112.19 mm
